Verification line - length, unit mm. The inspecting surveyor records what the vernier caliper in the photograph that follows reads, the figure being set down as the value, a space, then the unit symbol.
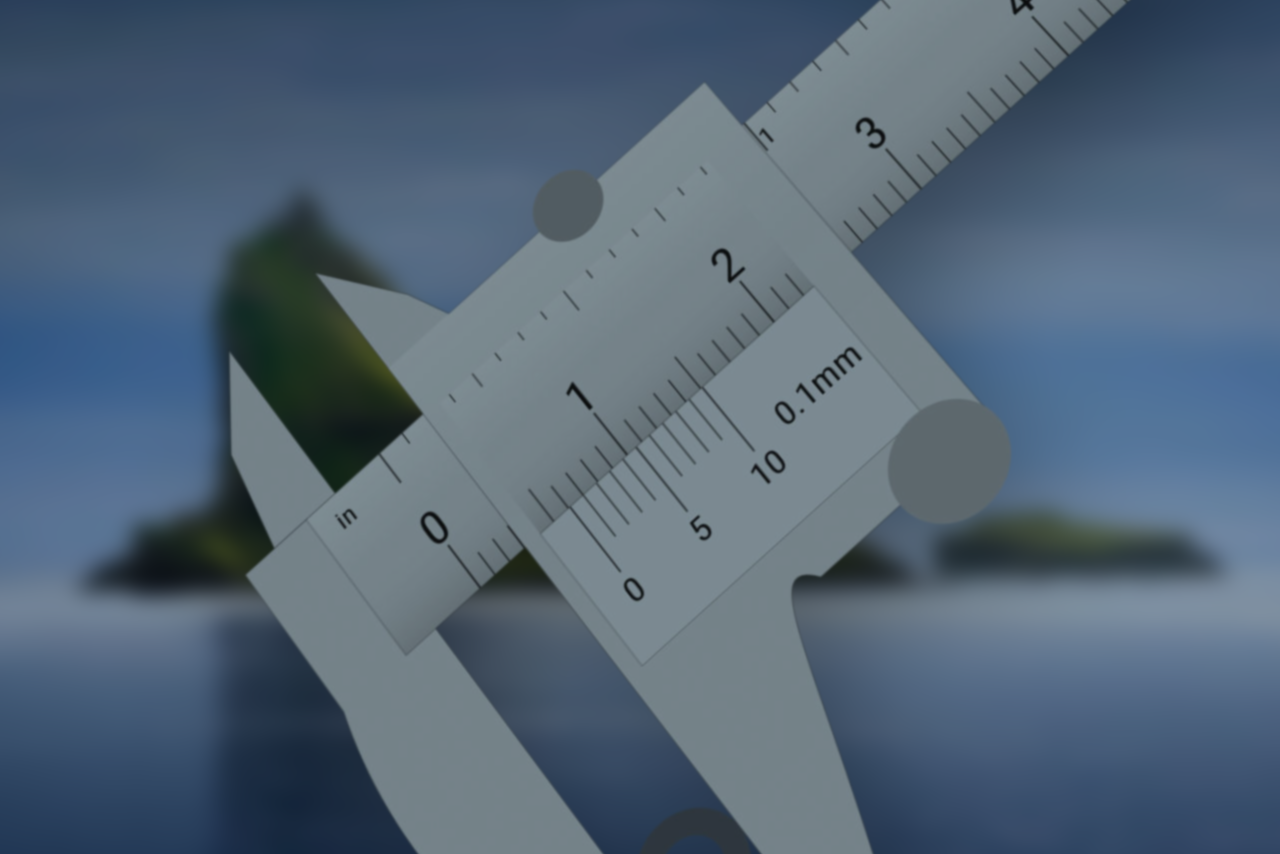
6.1 mm
